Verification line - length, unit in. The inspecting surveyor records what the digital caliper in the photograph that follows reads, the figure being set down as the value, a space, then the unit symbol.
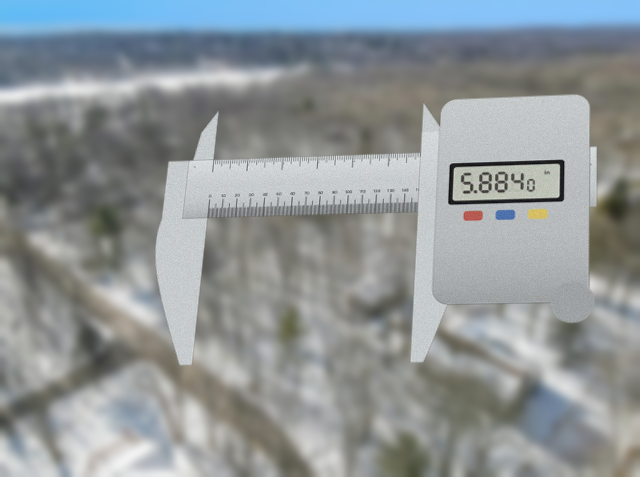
5.8840 in
